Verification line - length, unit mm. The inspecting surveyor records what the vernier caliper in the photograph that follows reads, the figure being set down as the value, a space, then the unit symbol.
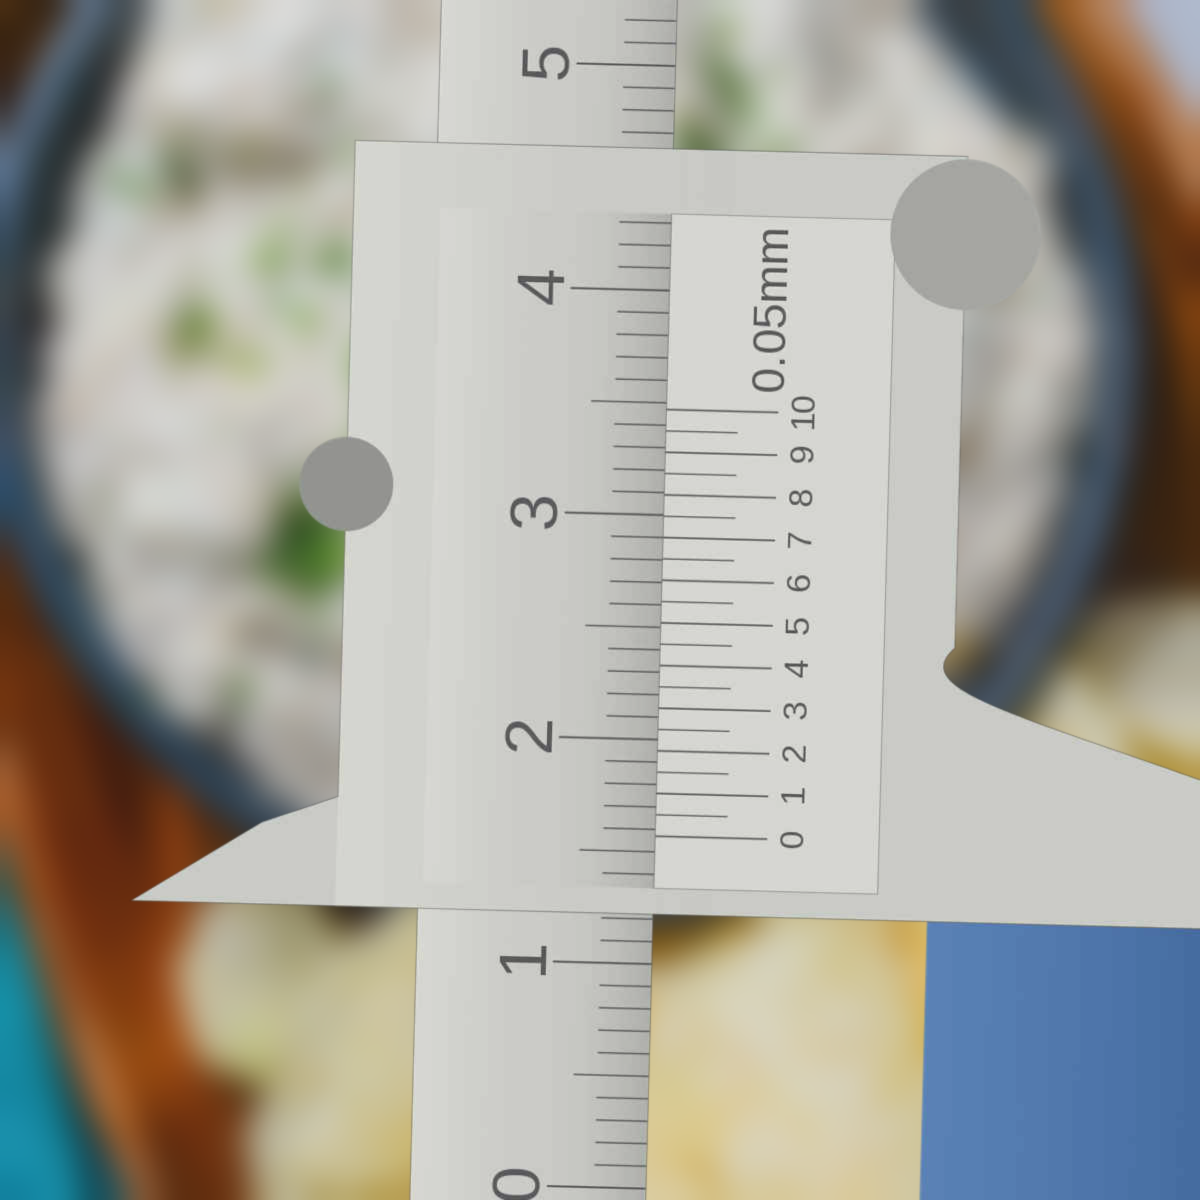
15.7 mm
